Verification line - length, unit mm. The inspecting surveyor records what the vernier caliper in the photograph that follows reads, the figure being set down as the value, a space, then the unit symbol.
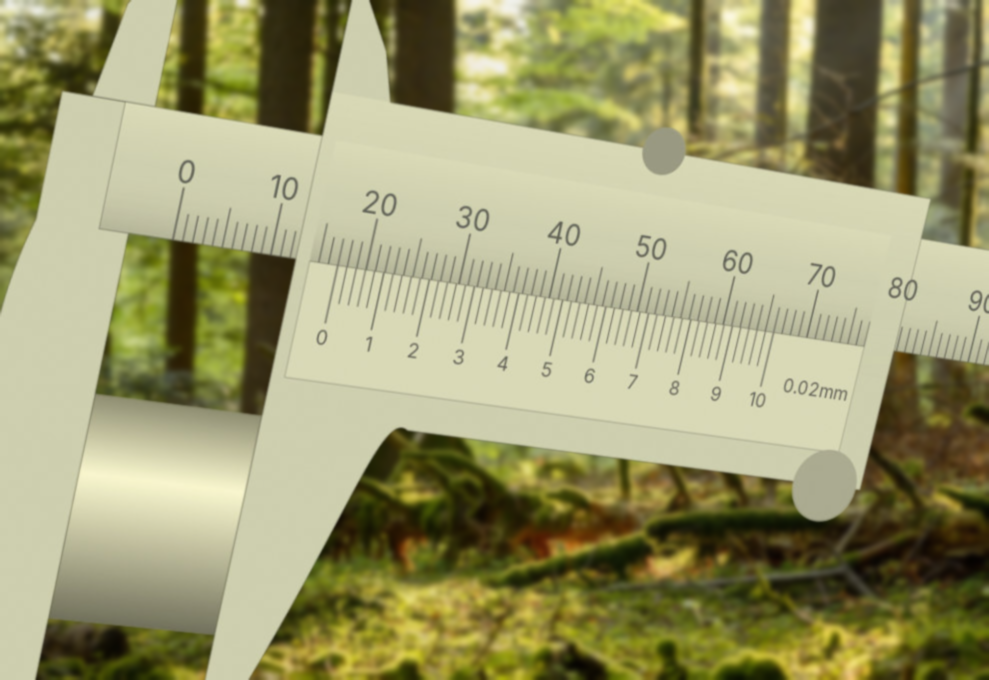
17.0 mm
